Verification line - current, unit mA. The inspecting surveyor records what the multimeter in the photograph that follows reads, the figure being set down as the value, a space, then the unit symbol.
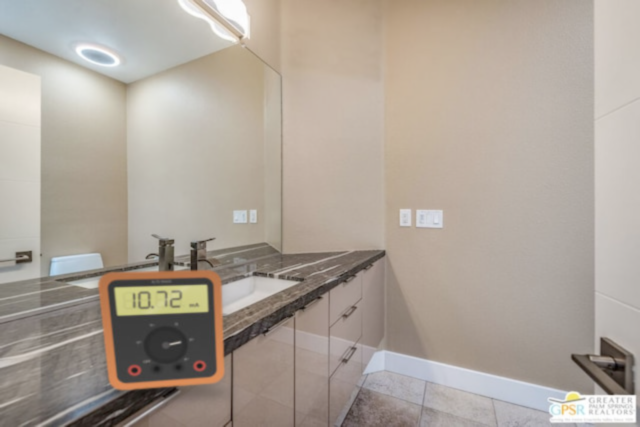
10.72 mA
